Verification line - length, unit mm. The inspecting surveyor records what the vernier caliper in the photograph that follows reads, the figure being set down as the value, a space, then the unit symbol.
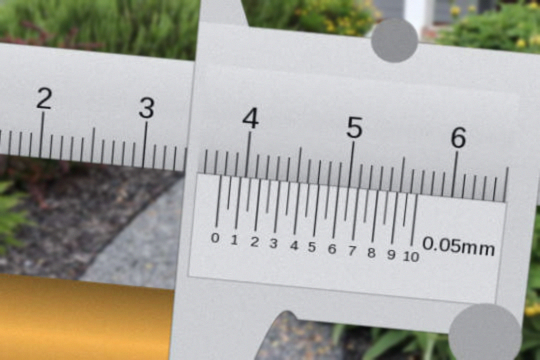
37.6 mm
